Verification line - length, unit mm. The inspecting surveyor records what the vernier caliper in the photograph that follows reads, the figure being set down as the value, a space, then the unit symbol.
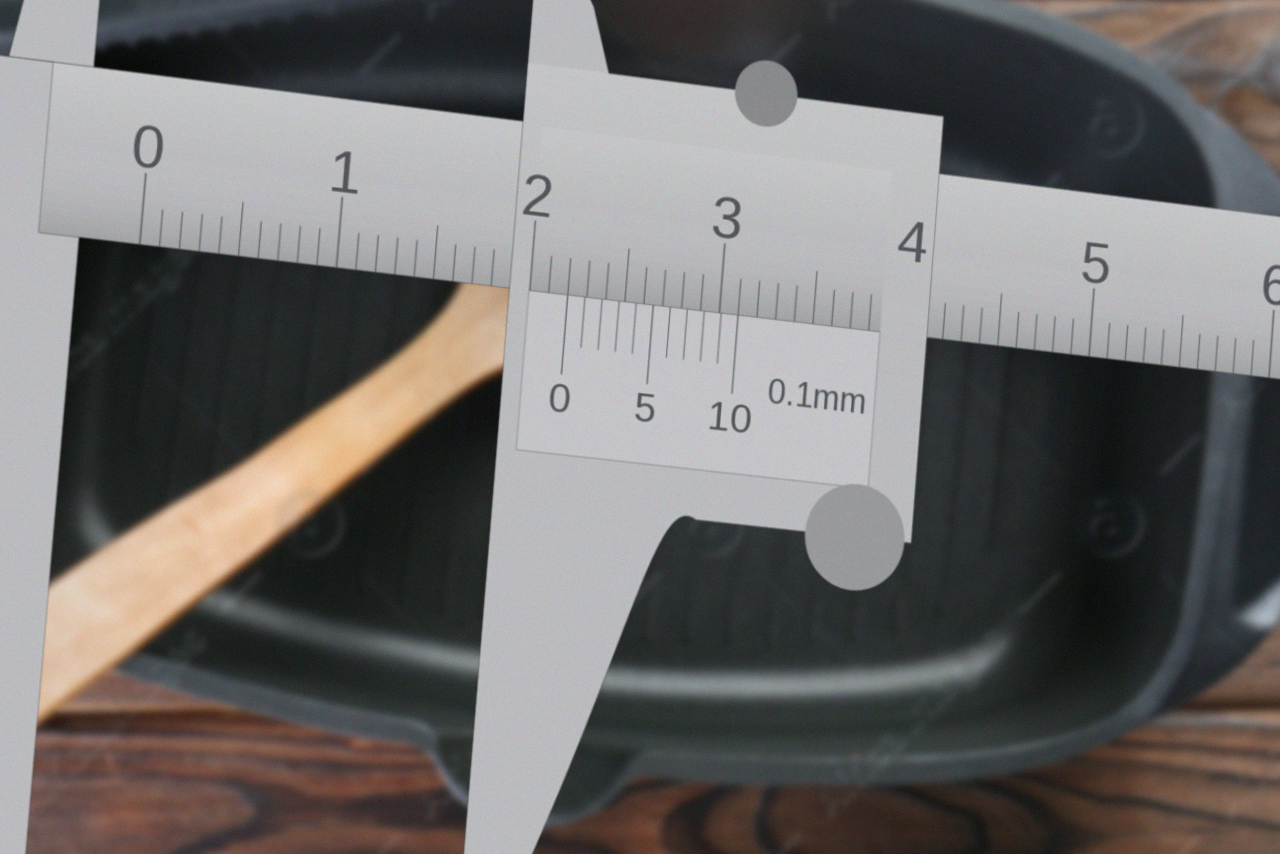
22.0 mm
